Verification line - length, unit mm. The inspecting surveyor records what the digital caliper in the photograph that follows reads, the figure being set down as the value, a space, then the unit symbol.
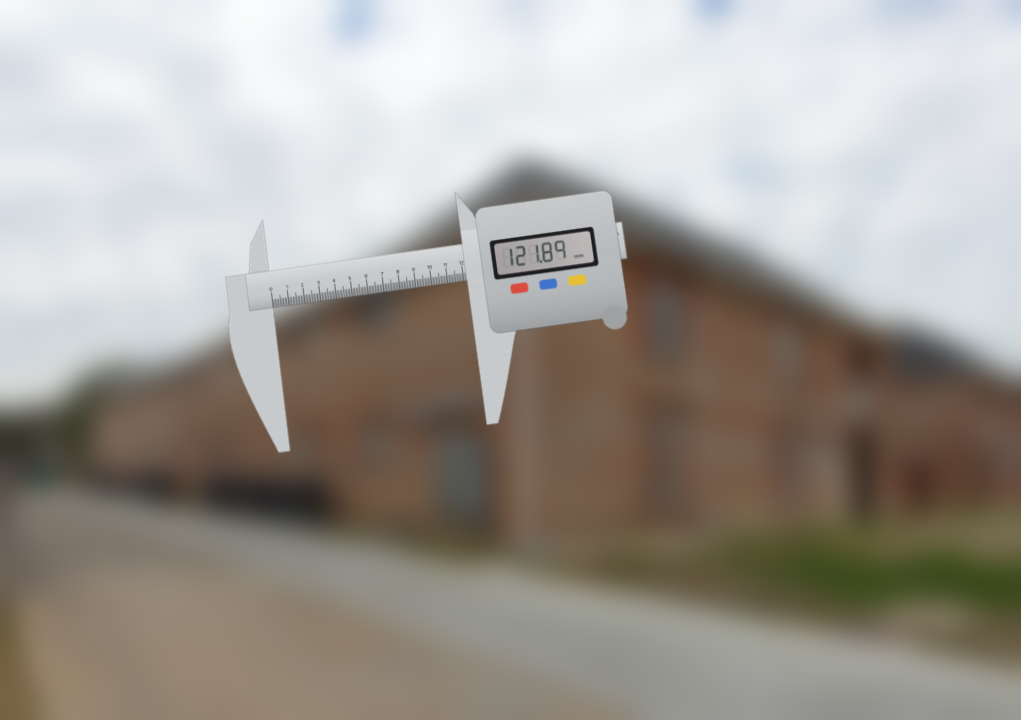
121.89 mm
